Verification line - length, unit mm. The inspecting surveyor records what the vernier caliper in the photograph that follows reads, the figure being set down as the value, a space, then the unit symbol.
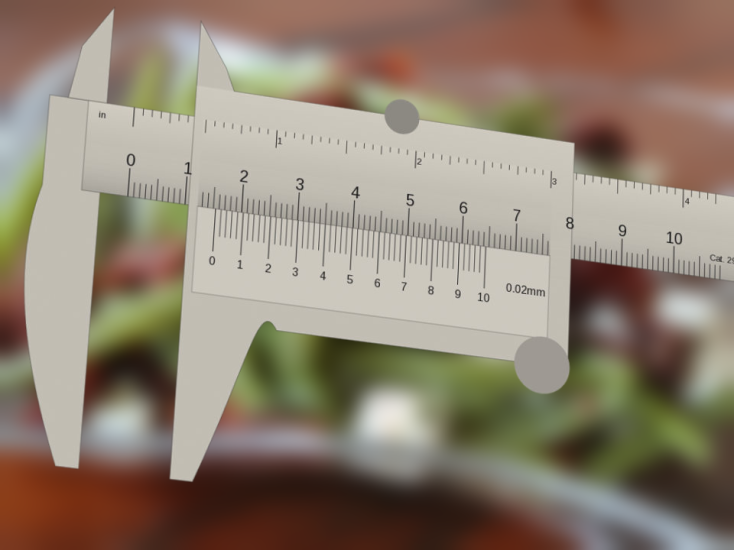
15.4 mm
